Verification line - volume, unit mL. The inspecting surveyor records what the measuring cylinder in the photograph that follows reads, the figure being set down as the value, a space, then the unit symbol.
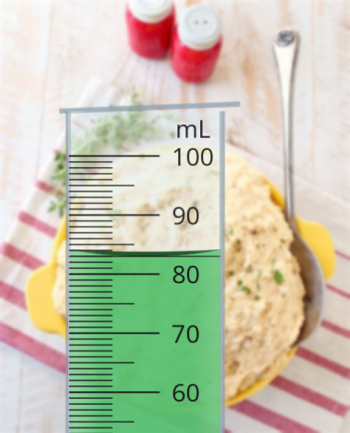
83 mL
